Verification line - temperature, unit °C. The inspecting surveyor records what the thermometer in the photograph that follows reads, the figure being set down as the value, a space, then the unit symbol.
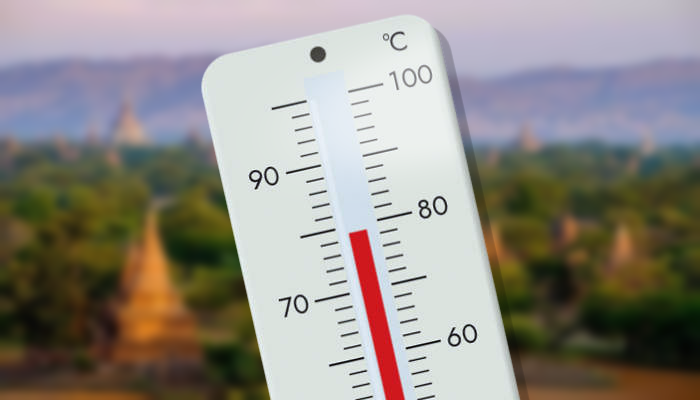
79 °C
